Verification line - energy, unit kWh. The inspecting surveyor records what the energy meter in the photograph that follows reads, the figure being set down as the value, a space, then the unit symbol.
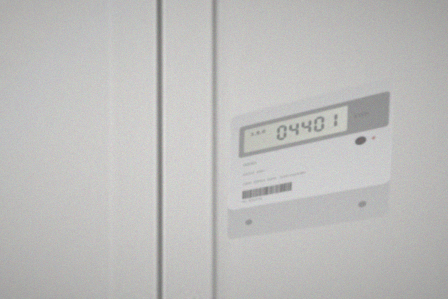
4401 kWh
